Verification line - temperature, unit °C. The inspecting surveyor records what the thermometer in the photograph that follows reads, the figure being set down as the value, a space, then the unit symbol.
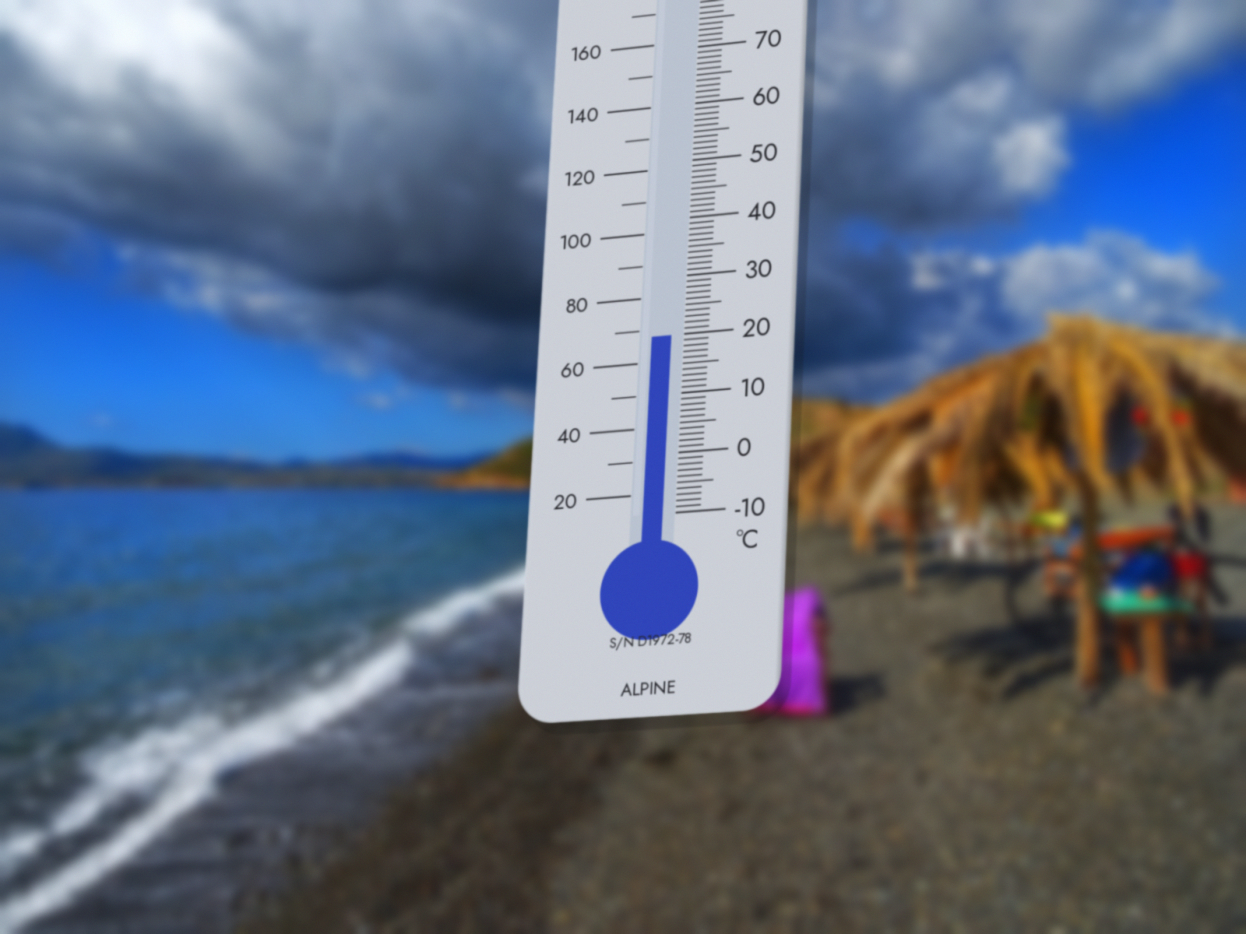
20 °C
